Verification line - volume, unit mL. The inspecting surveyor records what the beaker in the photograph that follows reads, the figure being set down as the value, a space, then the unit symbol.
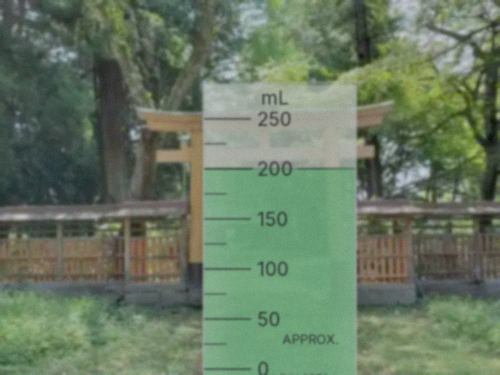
200 mL
